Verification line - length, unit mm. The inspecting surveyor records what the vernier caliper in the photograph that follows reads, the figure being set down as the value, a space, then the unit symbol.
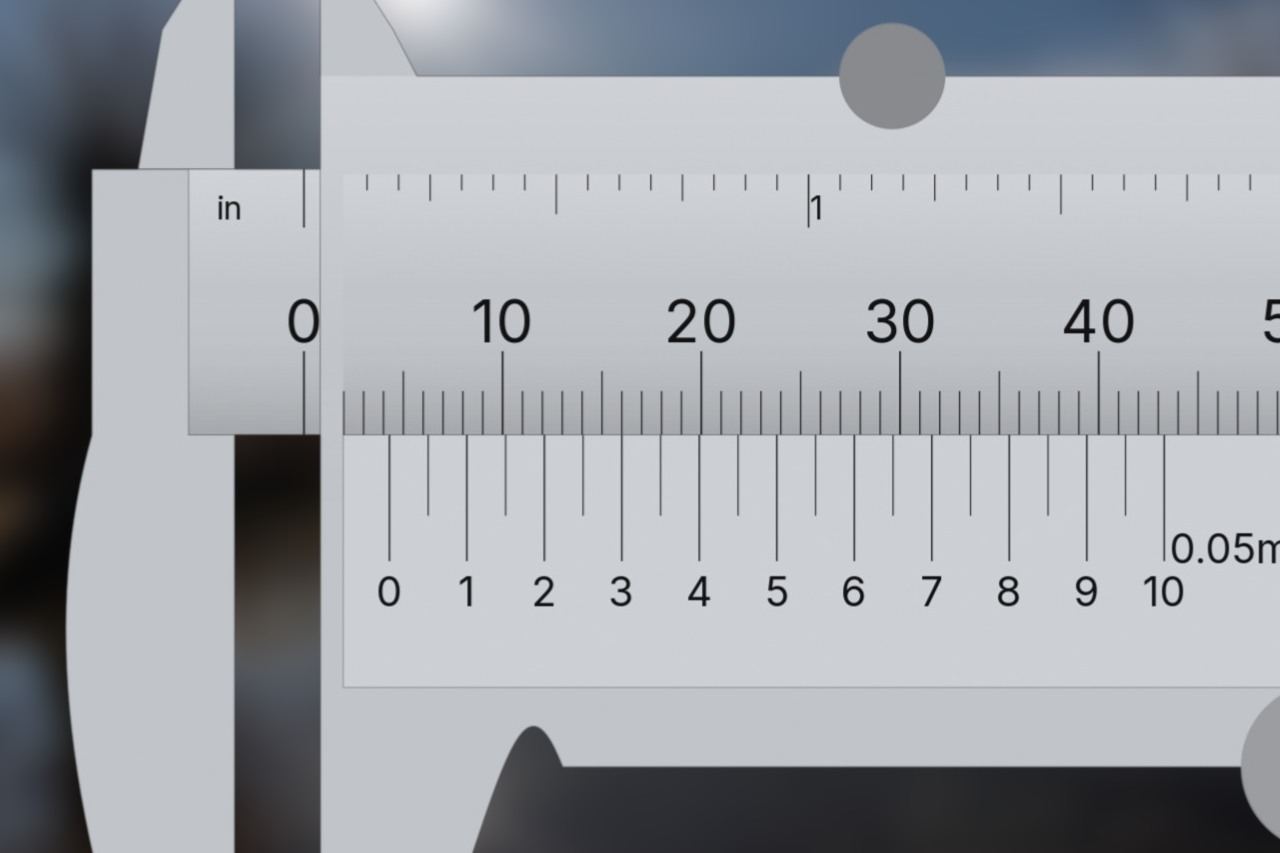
4.3 mm
